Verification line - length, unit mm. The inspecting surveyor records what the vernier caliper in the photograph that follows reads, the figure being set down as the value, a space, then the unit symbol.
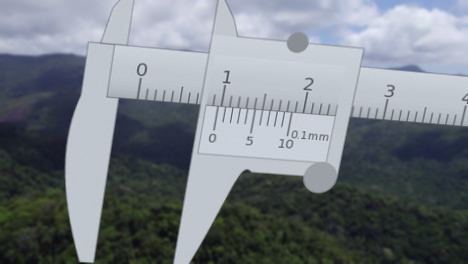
9.6 mm
